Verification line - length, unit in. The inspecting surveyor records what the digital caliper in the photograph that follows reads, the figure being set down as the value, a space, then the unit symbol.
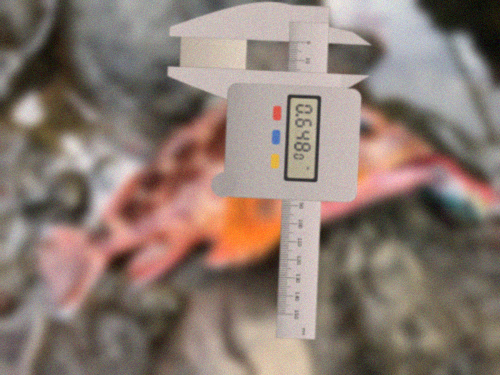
0.6480 in
